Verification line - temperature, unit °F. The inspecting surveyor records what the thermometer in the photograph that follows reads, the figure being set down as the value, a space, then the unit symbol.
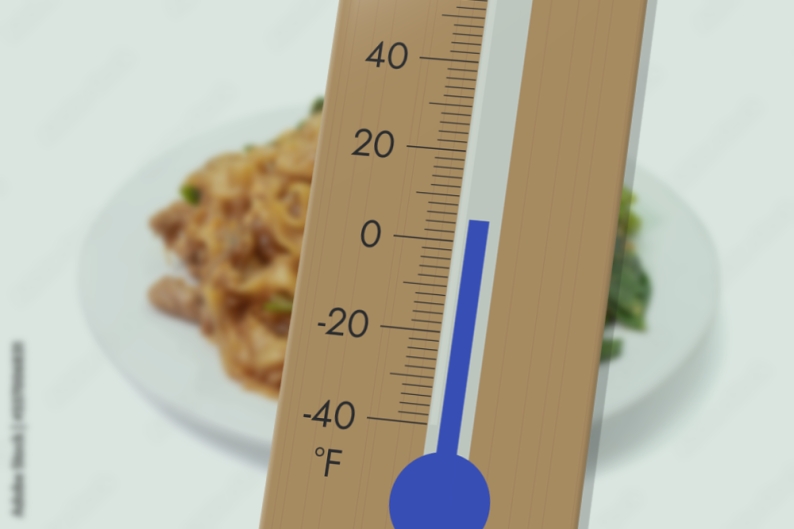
5 °F
